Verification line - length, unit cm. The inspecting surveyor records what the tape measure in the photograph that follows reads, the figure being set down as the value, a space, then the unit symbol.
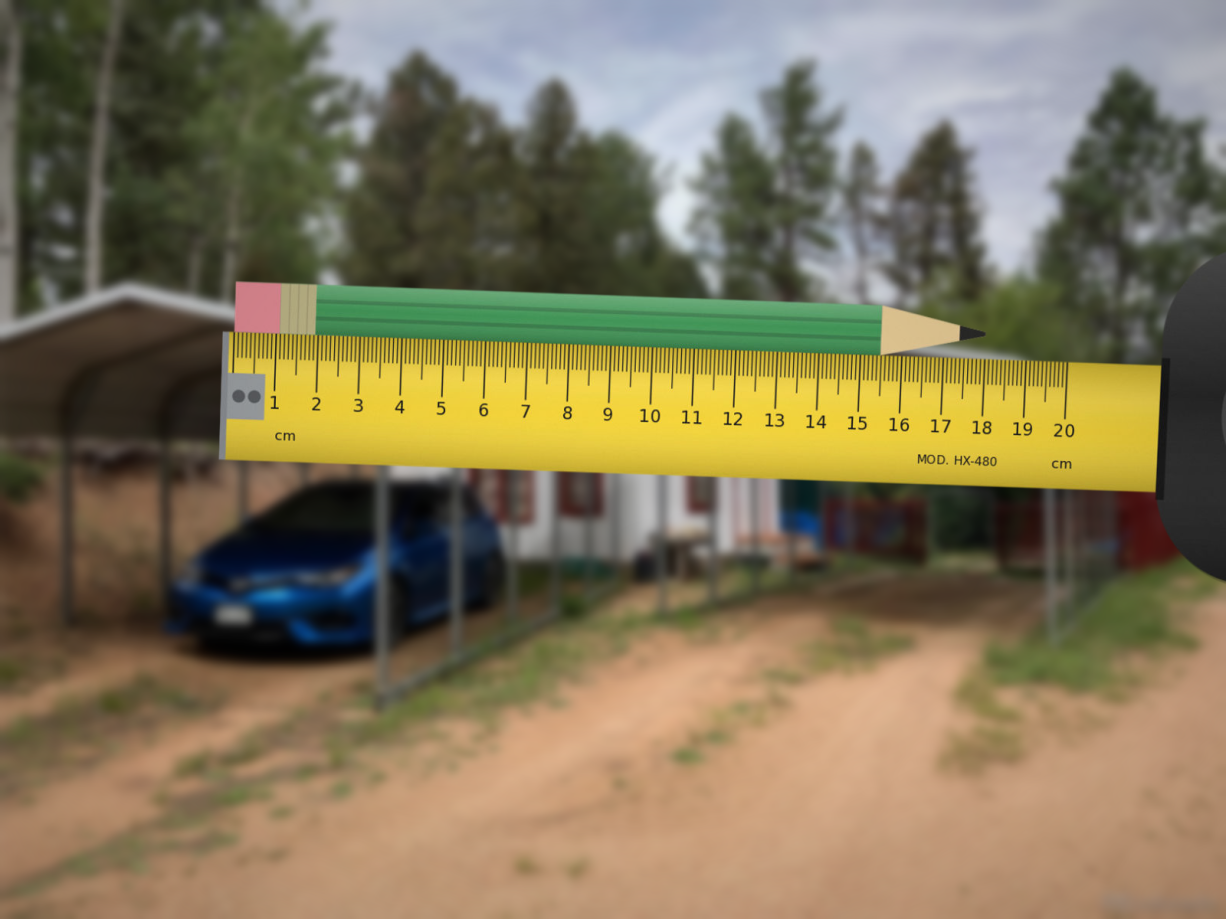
18 cm
